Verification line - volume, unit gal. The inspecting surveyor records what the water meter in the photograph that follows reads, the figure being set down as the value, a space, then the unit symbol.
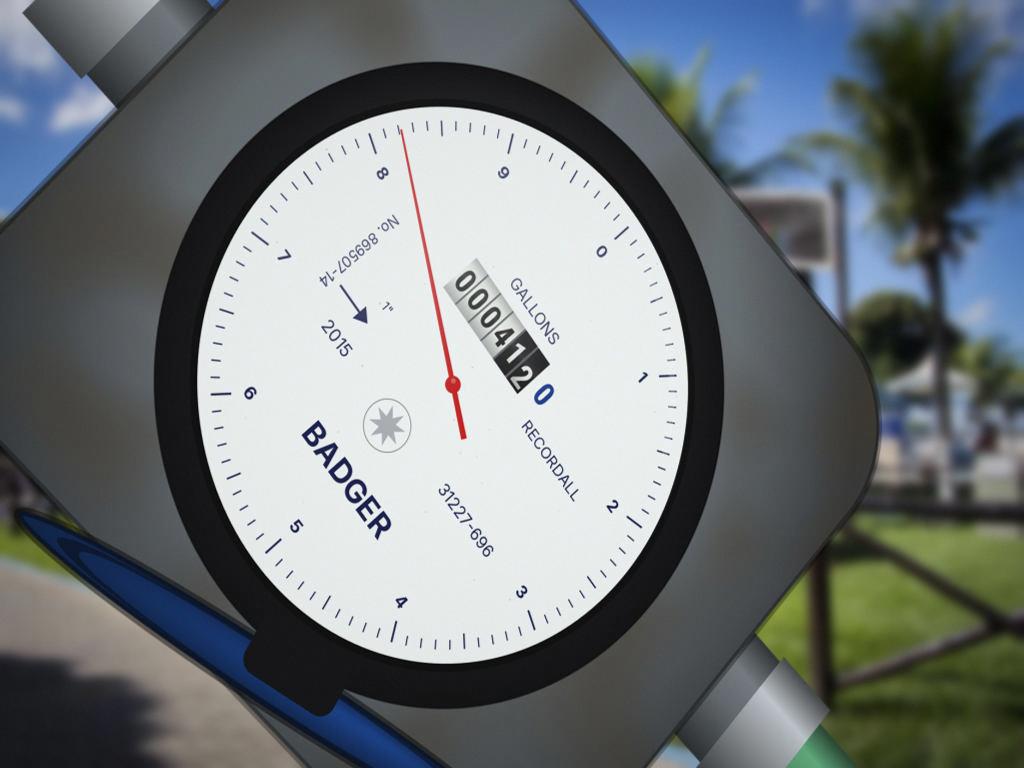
4118.2 gal
